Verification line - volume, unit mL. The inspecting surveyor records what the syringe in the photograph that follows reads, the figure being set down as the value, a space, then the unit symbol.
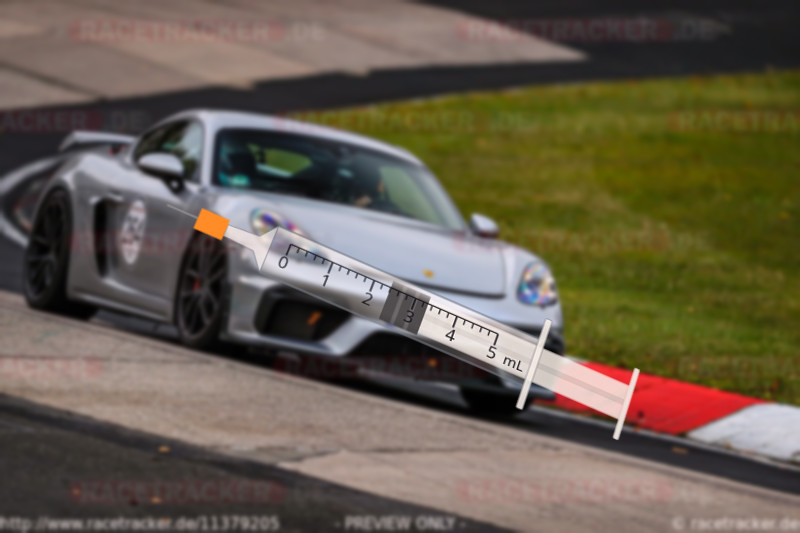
2.4 mL
